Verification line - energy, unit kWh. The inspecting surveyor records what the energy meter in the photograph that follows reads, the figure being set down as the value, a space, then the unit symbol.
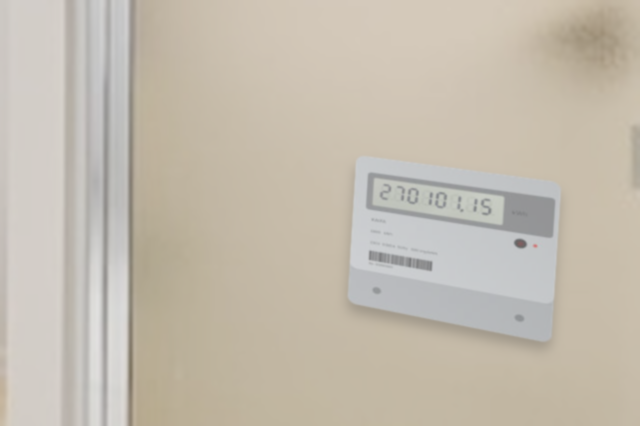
270101.15 kWh
